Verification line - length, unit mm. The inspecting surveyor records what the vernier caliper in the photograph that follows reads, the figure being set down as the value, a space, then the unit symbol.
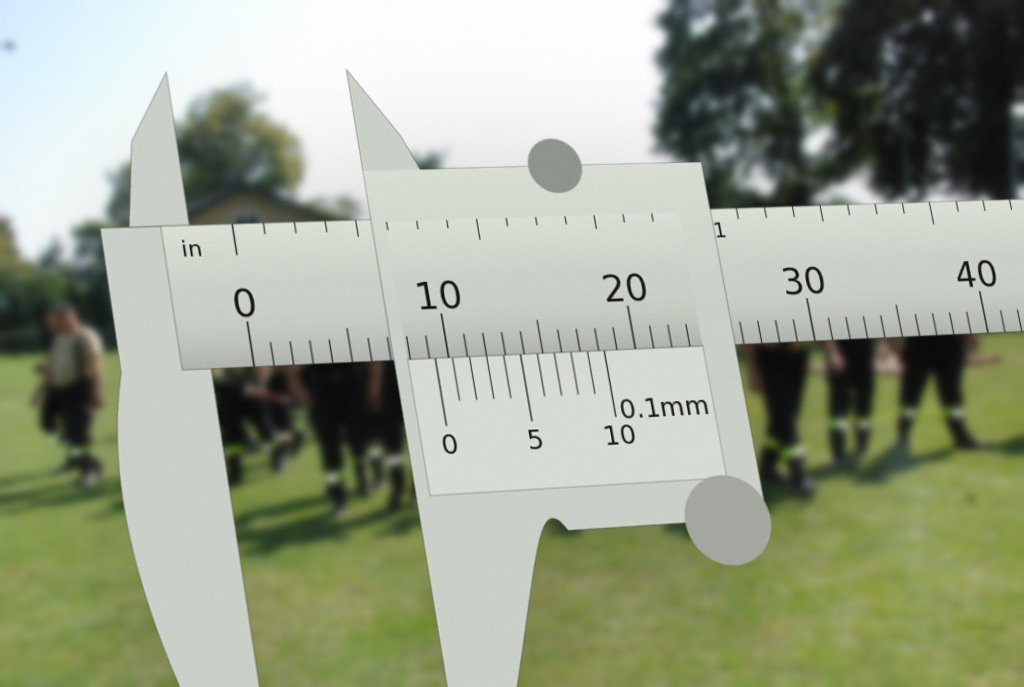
9.3 mm
